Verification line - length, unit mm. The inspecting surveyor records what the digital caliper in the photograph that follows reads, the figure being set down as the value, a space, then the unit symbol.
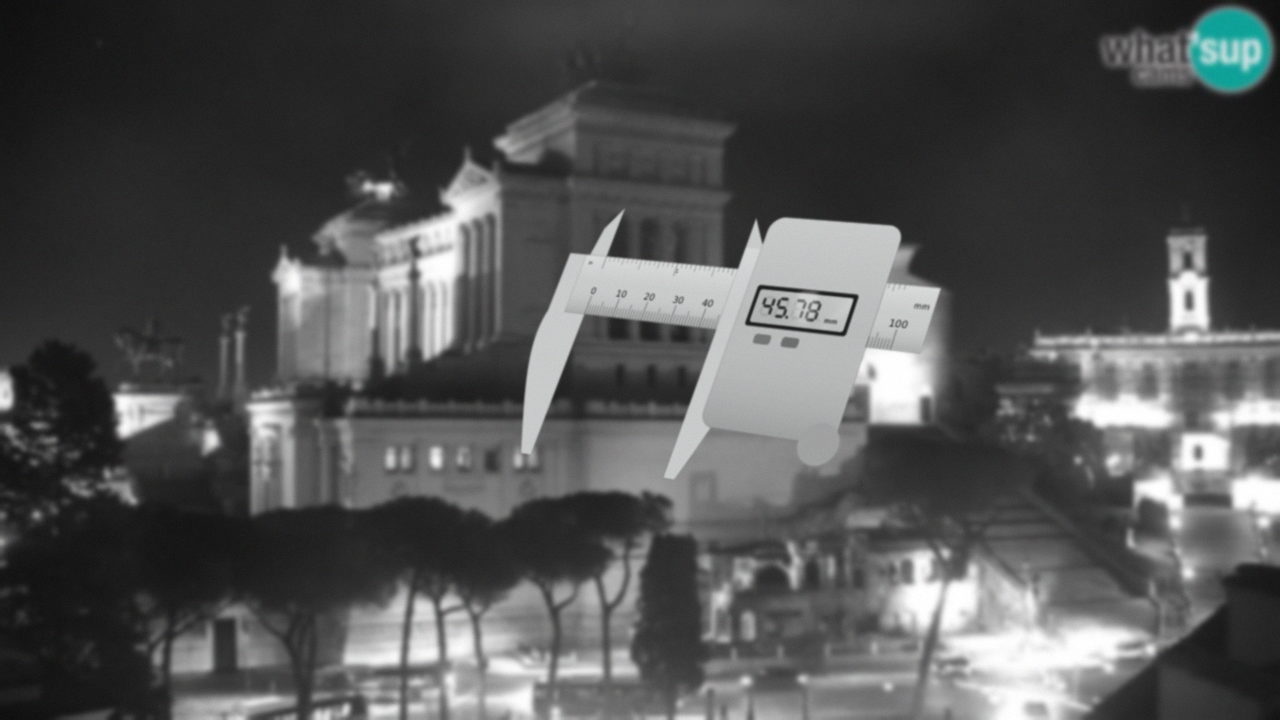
45.78 mm
